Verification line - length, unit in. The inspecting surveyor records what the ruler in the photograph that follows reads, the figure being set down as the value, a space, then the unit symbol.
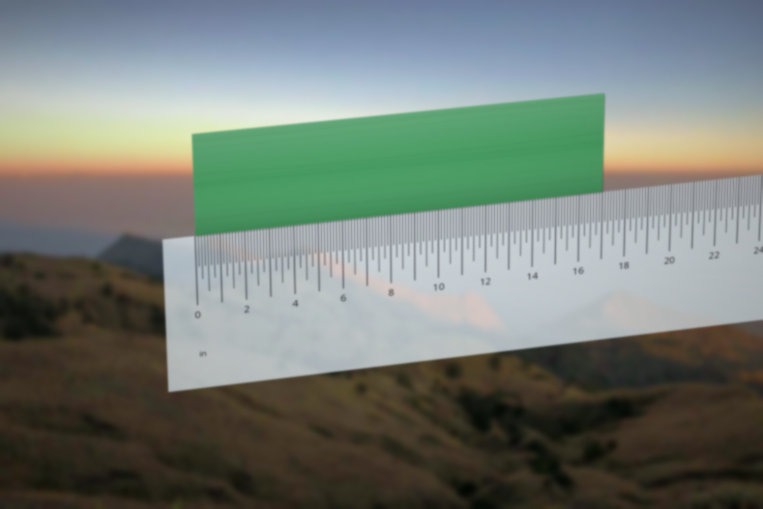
17 in
